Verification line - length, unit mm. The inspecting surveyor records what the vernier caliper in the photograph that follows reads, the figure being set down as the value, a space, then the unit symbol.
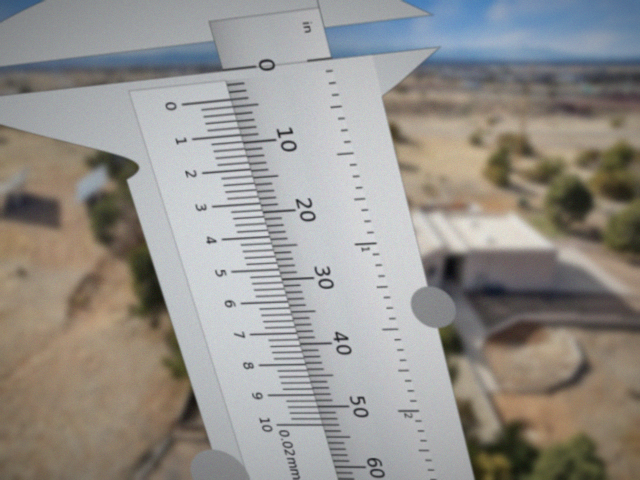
4.0 mm
